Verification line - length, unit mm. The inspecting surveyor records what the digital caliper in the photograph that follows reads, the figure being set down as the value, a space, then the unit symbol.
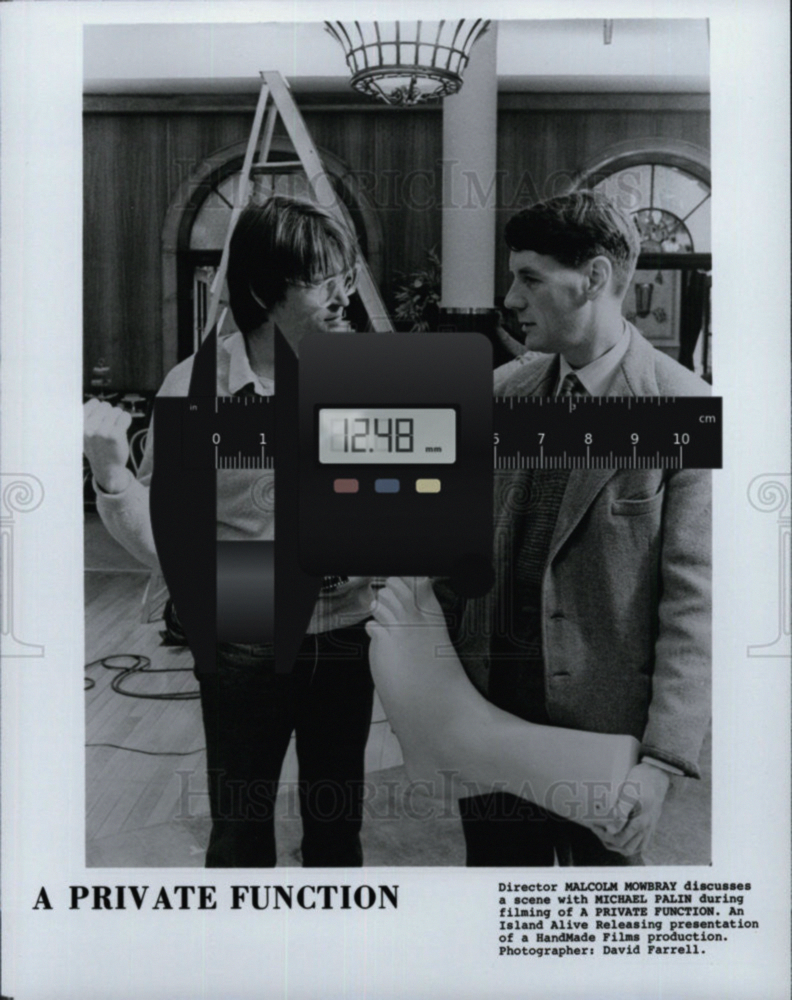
12.48 mm
